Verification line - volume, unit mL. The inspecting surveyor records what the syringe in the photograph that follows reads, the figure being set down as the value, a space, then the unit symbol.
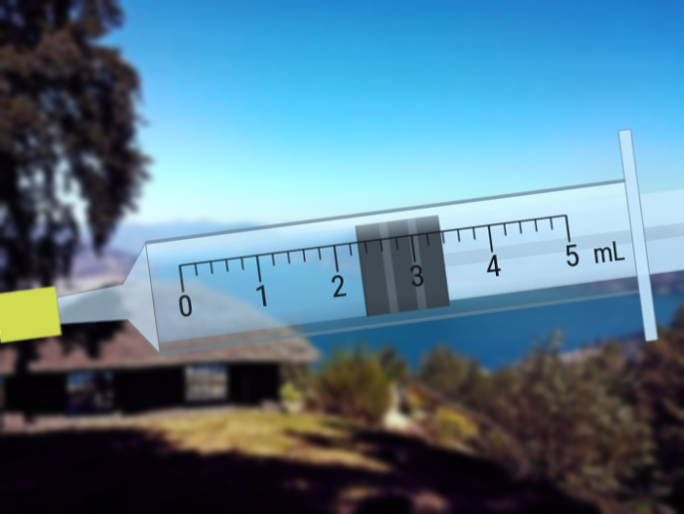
2.3 mL
